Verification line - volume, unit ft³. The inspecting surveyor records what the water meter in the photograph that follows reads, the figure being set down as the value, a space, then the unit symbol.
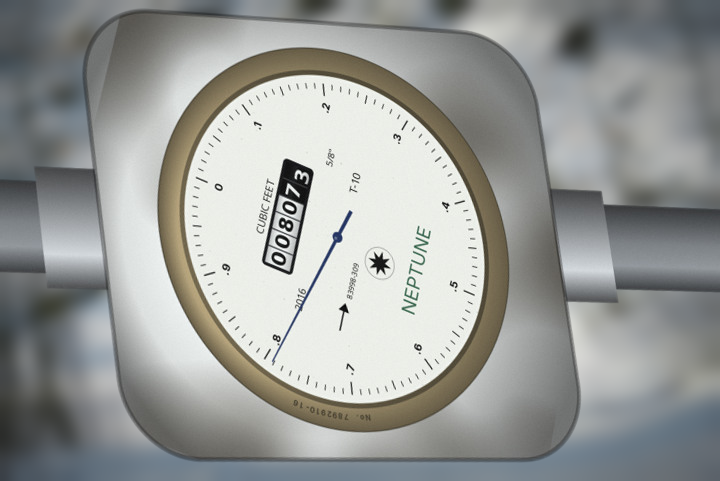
8072.79 ft³
